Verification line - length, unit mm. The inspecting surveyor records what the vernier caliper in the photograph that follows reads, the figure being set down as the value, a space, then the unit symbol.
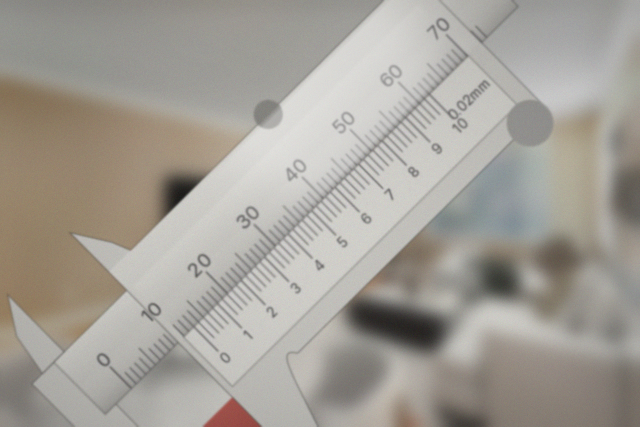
13.0 mm
